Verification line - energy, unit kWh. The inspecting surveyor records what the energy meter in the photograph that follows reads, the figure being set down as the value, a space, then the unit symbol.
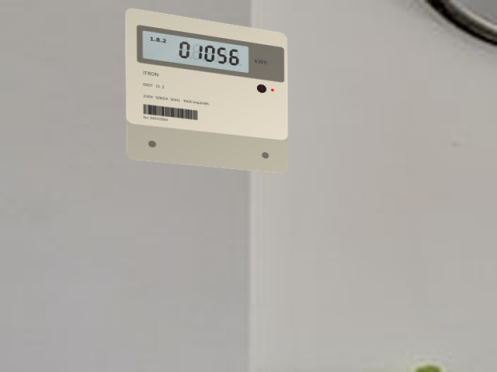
1056 kWh
